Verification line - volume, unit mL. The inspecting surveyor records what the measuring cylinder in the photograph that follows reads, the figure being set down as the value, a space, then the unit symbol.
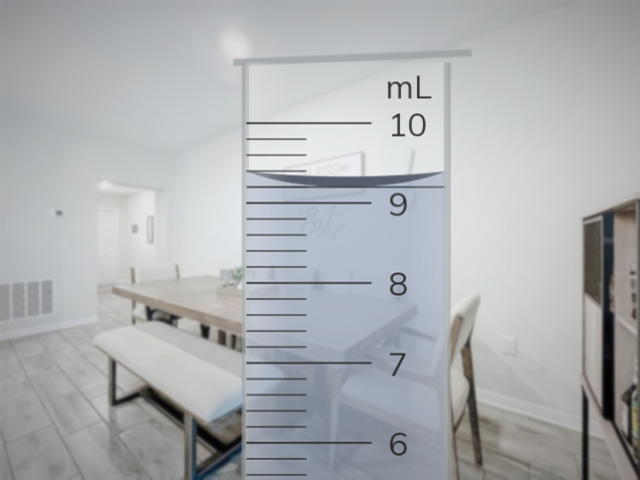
9.2 mL
